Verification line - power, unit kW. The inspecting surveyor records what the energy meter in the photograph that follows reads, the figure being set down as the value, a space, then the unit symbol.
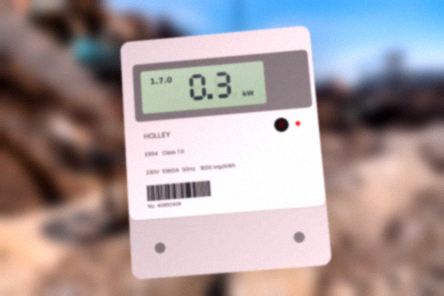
0.3 kW
